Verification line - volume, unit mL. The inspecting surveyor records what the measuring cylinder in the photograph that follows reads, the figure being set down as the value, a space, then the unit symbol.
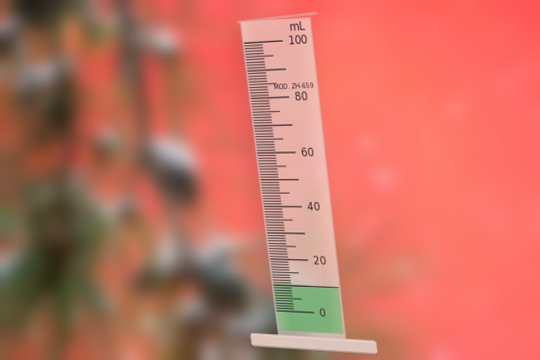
10 mL
